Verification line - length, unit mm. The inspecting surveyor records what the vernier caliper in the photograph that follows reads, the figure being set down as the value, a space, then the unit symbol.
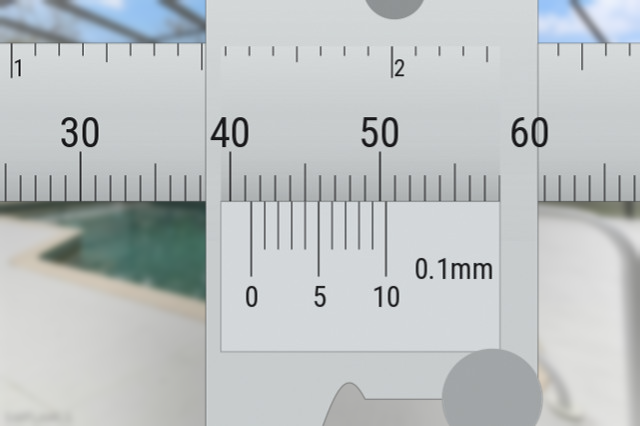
41.4 mm
